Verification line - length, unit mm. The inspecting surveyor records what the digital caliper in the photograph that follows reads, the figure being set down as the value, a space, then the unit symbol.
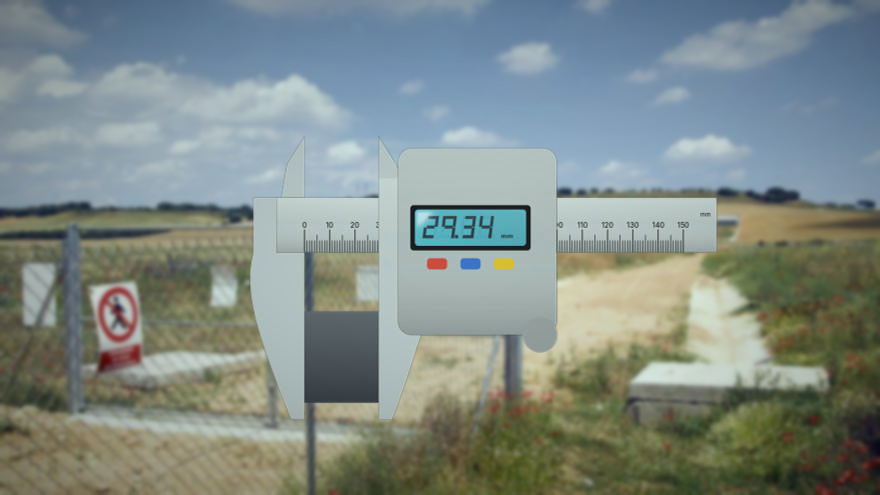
29.34 mm
